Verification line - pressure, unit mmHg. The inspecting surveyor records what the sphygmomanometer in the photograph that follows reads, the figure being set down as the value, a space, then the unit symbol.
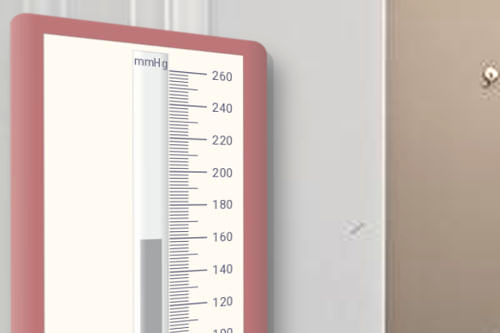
160 mmHg
